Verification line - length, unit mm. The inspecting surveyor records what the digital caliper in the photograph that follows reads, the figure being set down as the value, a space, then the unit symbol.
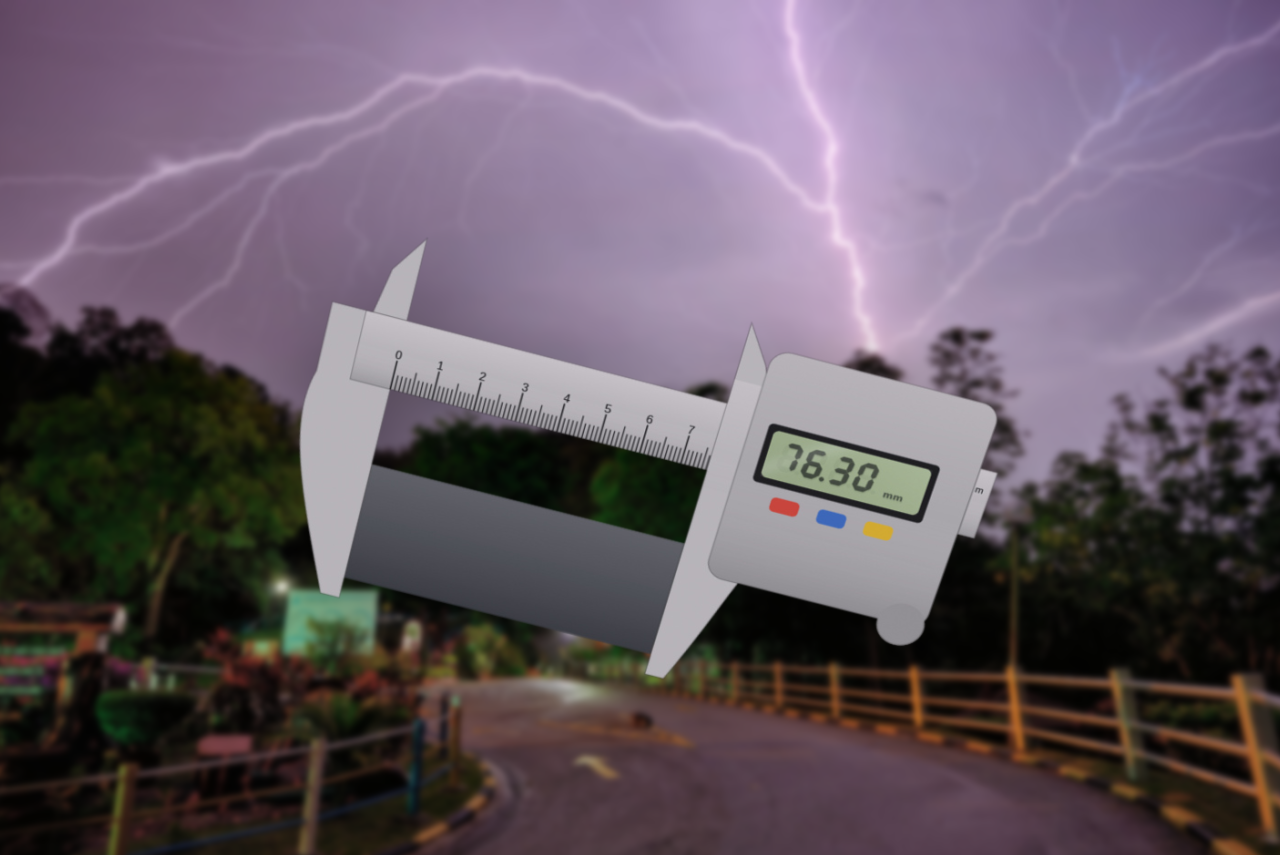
76.30 mm
